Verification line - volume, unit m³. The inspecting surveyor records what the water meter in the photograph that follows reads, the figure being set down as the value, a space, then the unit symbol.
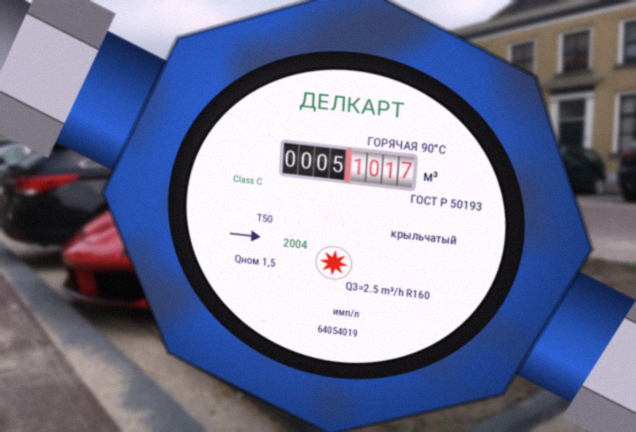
5.1017 m³
